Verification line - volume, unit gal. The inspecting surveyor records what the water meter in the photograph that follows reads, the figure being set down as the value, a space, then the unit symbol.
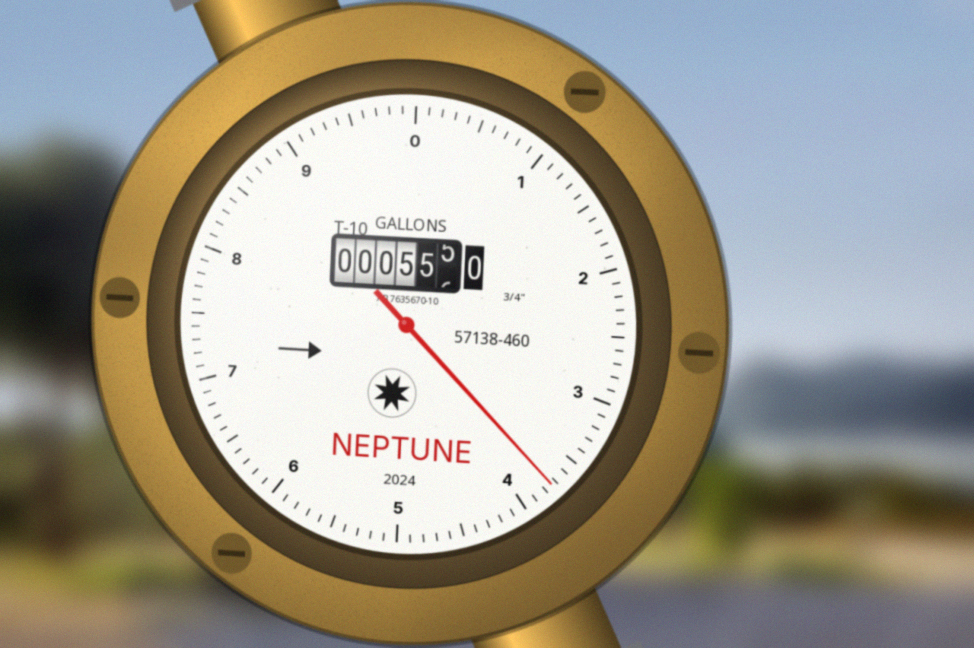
5553.7 gal
